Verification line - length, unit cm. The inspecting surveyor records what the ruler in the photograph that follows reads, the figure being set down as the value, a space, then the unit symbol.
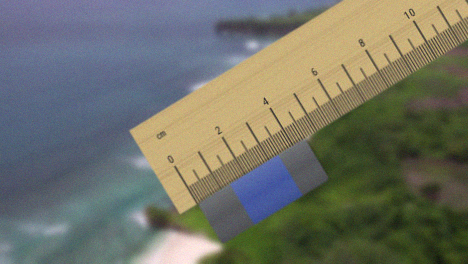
4.5 cm
